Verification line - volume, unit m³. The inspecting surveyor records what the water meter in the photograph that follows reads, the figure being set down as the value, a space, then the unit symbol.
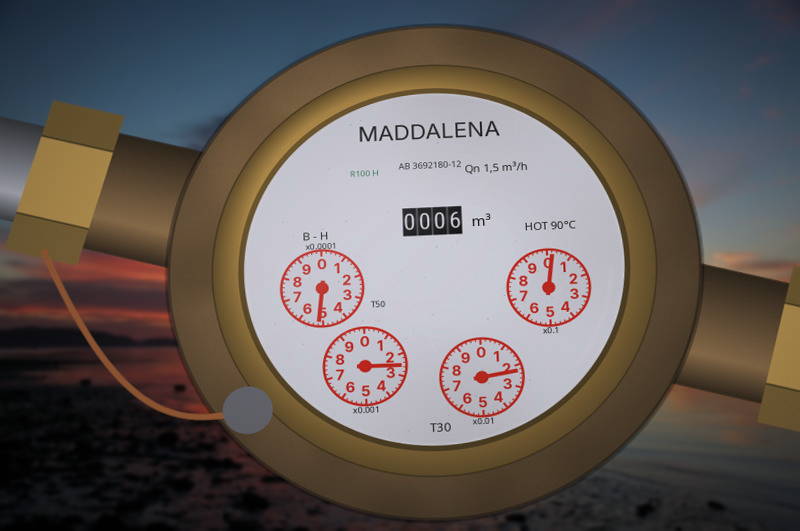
6.0225 m³
